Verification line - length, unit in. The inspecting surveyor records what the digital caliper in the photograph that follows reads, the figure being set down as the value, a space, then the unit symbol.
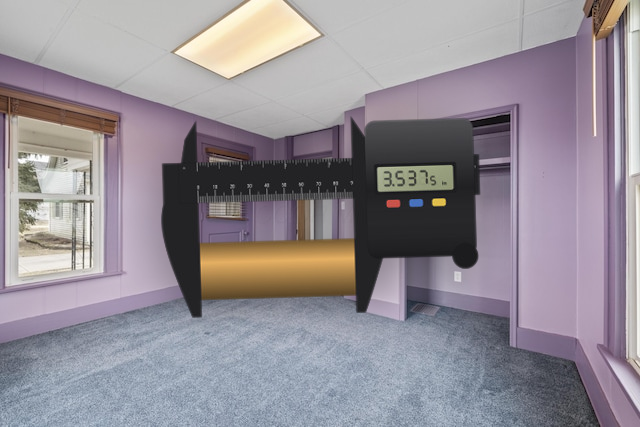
3.5375 in
